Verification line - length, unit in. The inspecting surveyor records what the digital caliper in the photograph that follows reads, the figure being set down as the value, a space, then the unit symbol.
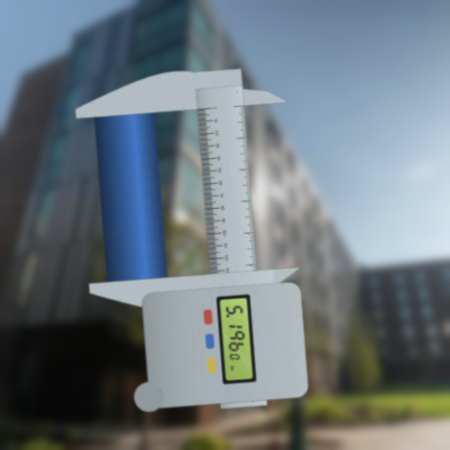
5.1960 in
